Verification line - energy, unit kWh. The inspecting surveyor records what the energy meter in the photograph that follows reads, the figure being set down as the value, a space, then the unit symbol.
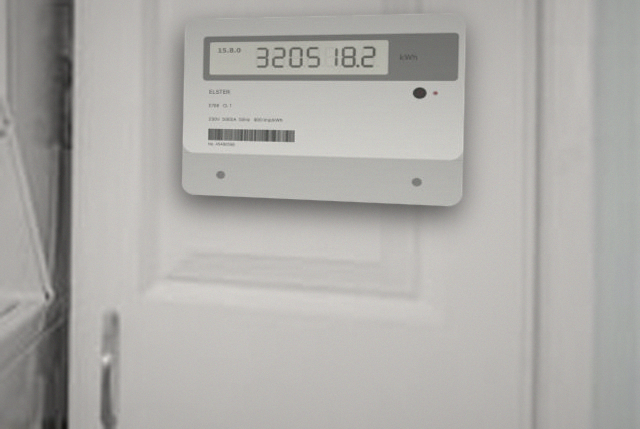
320518.2 kWh
